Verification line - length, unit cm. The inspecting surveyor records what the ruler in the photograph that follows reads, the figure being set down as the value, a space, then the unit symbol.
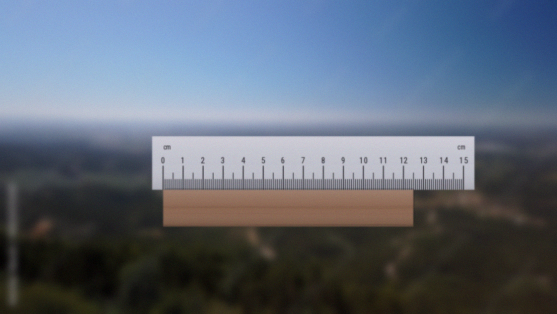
12.5 cm
